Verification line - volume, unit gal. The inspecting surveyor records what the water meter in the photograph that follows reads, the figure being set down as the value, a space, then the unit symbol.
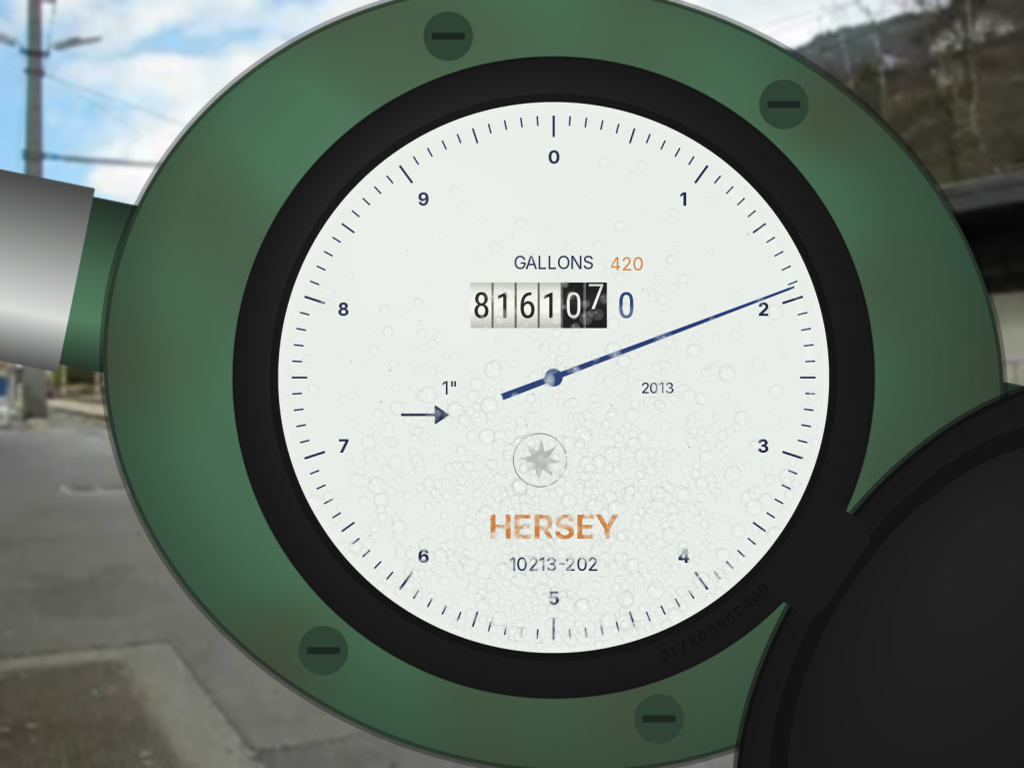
8161071.9 gal
